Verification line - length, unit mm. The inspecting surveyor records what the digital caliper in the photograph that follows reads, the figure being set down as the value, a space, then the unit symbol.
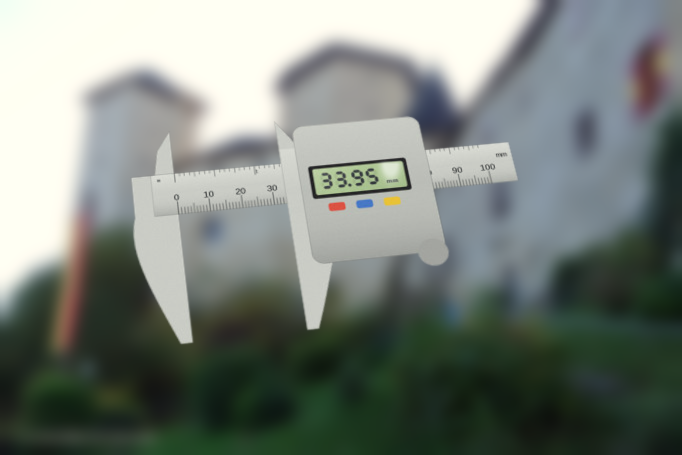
33.95 mm
